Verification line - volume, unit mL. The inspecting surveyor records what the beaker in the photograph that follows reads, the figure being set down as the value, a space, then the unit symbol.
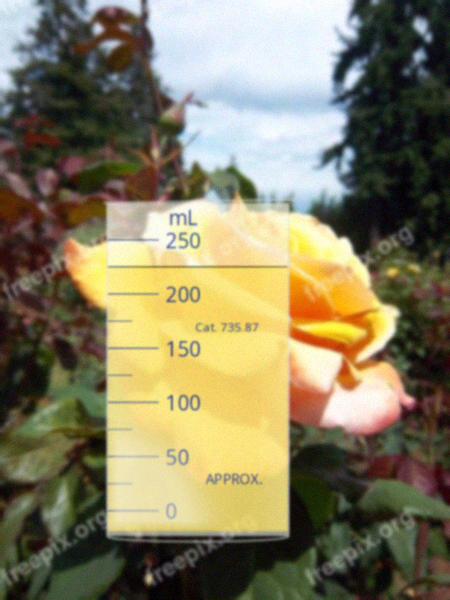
225 mL
